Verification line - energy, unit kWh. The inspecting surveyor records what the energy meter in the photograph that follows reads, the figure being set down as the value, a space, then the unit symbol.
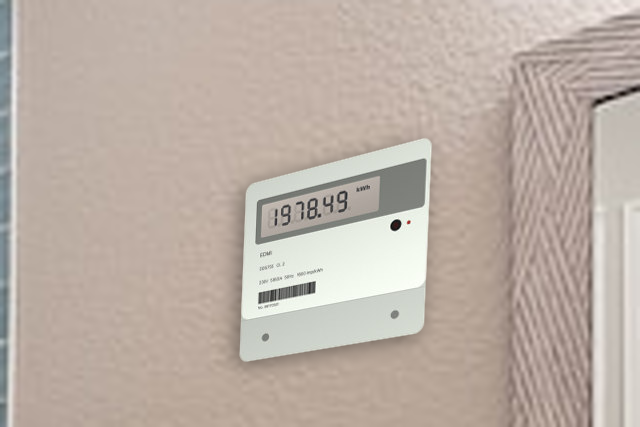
1978.49 kWh
